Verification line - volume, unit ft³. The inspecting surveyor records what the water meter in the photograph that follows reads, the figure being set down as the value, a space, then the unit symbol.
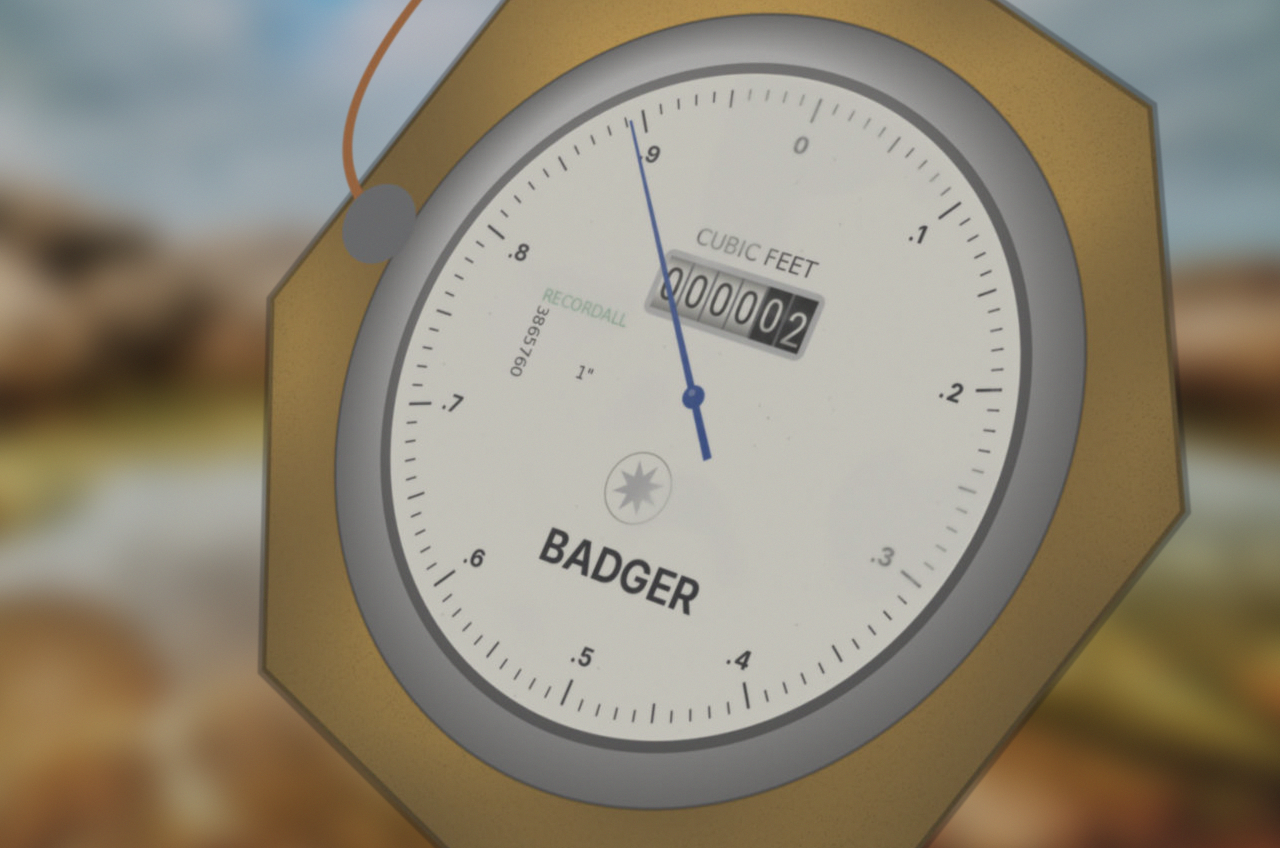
1.89 ft³
